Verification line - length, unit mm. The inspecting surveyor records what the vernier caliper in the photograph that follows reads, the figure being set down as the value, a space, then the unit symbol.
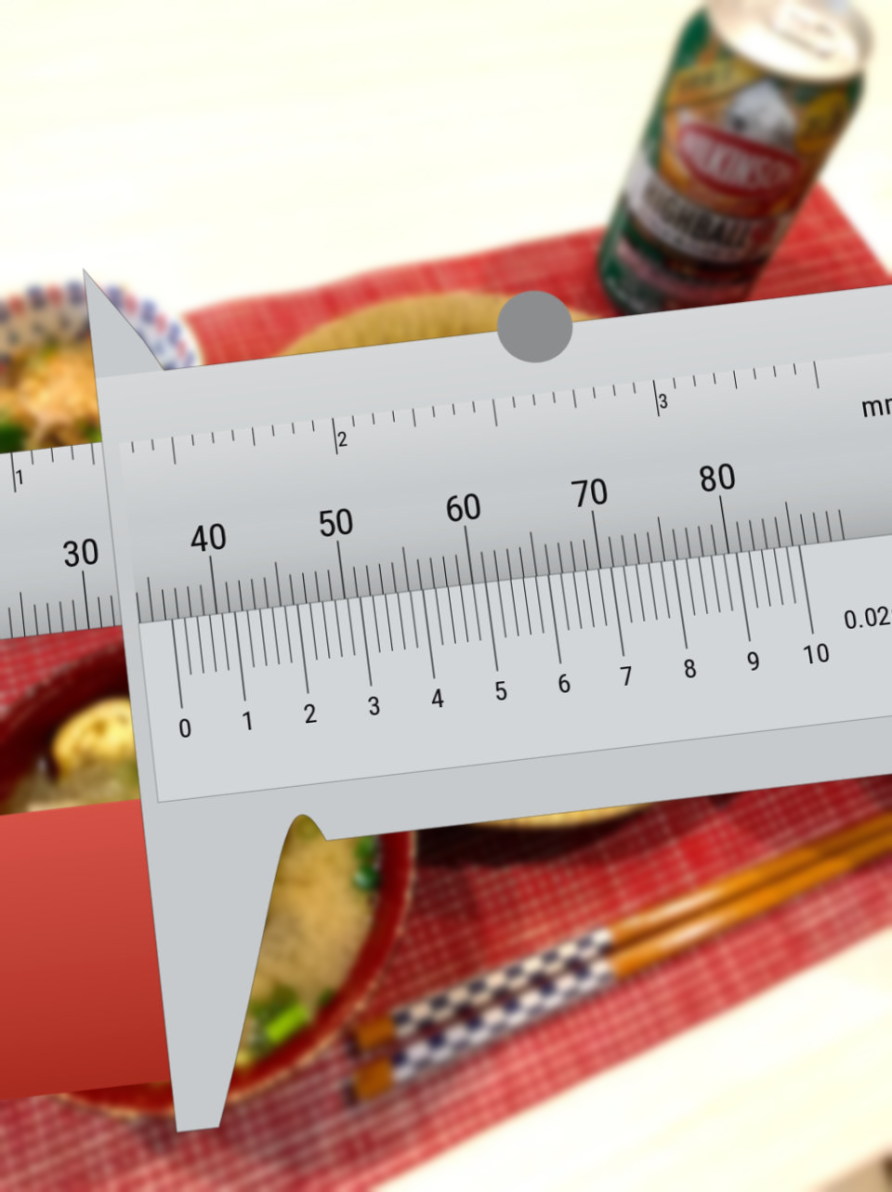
36.5 mm
